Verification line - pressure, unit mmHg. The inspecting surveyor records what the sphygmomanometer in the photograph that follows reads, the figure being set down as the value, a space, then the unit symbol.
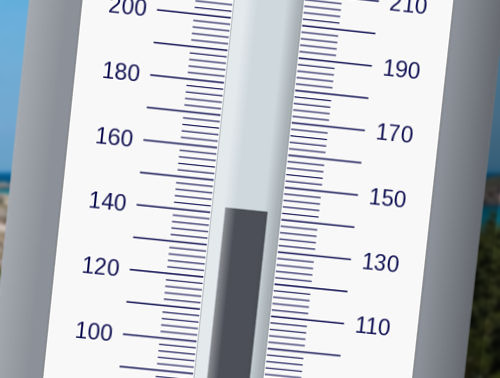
142 mmHg
